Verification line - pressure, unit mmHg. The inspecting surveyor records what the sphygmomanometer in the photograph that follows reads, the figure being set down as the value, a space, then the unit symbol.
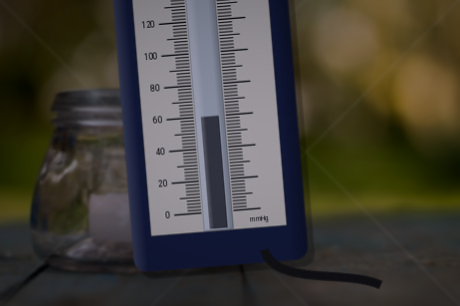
60 mmHg
